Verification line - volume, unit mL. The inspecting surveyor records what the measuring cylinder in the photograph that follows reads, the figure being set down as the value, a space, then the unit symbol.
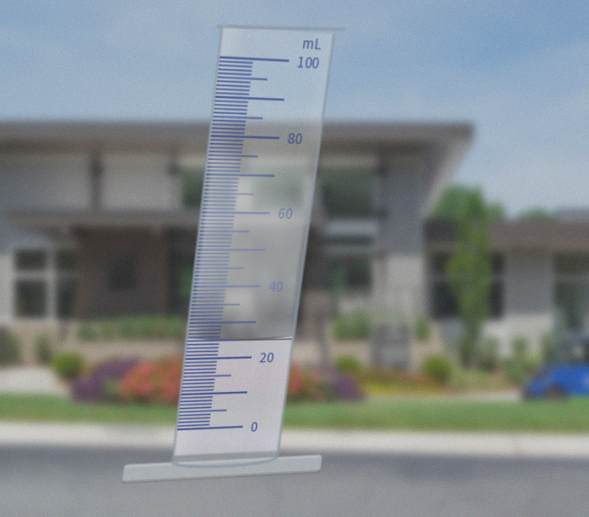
25 mL
